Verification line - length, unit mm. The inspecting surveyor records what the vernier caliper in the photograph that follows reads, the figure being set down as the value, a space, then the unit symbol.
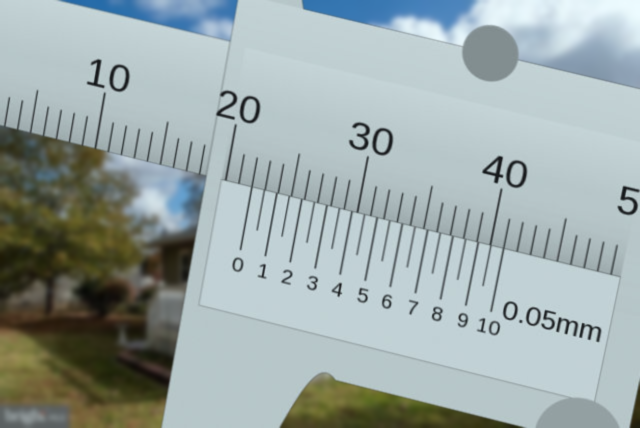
22.0 mm
